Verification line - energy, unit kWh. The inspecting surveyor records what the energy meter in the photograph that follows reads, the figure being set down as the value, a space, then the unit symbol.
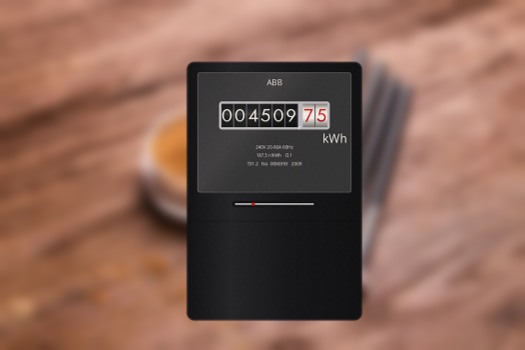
4509.75 kWh
